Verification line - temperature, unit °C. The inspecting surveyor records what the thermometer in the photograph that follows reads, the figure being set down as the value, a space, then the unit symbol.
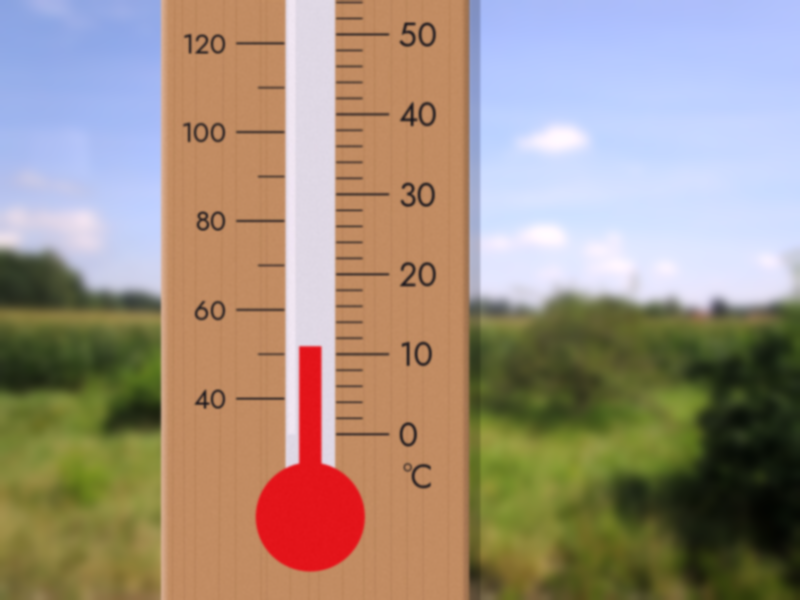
11 °C
